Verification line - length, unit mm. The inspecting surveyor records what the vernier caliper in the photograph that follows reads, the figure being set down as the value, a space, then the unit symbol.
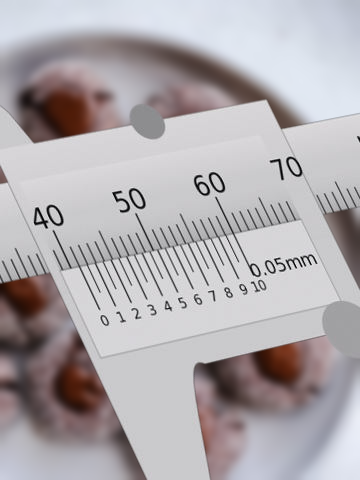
41.0 mm
